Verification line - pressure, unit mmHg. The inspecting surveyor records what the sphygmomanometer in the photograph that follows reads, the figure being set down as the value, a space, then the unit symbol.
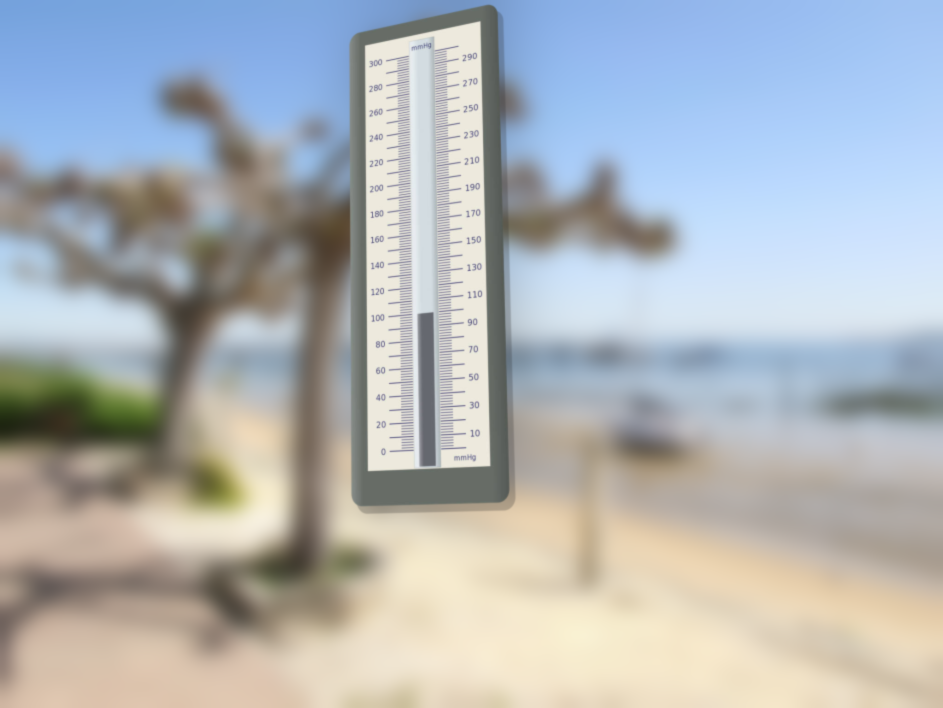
100 mmHg
